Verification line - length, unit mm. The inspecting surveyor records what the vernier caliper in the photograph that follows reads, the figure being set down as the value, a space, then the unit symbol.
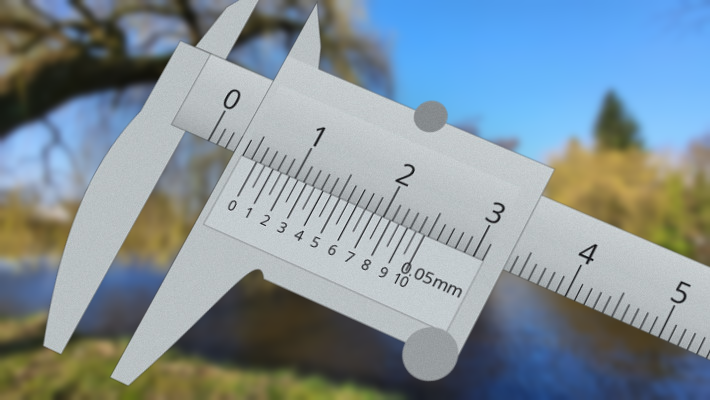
5.6 mm
